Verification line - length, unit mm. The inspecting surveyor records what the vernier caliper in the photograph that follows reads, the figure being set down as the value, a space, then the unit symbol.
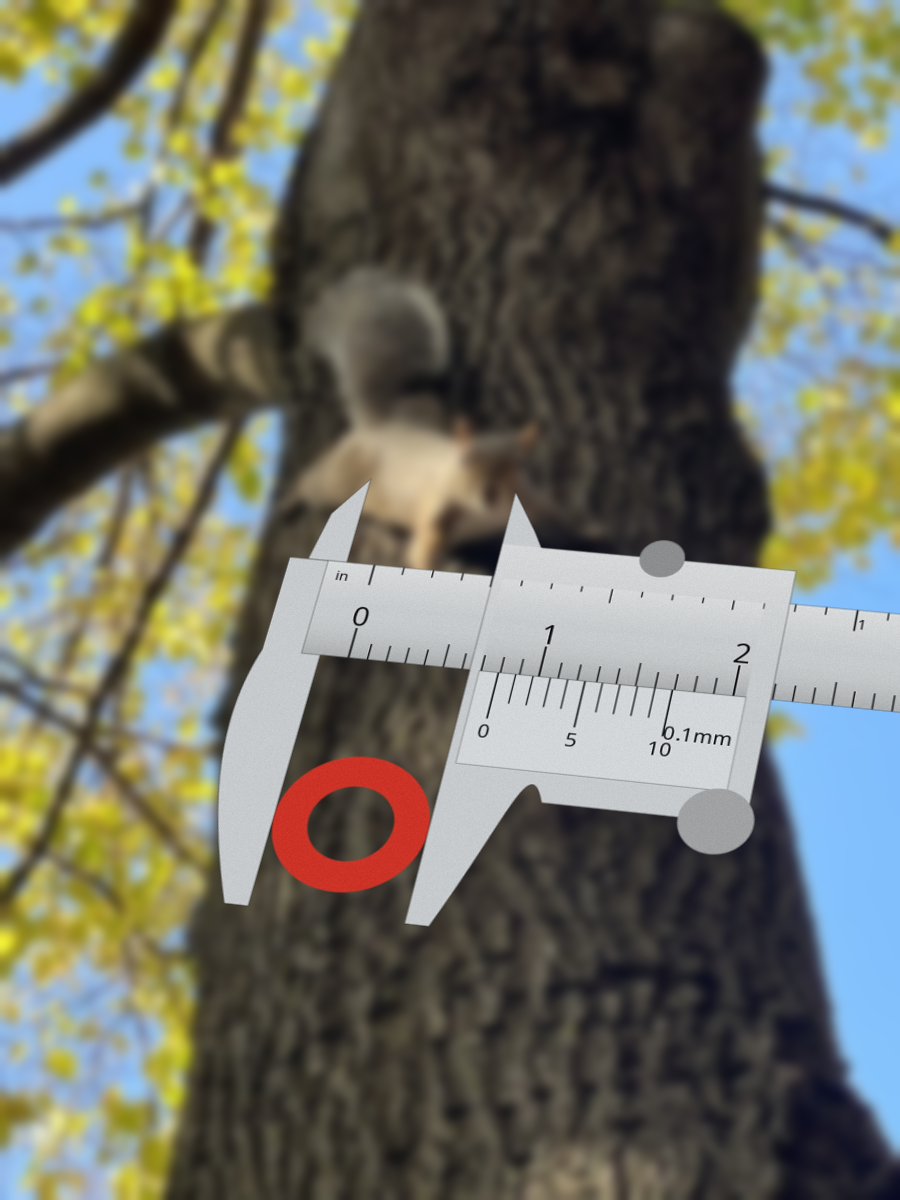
7.9 mm
